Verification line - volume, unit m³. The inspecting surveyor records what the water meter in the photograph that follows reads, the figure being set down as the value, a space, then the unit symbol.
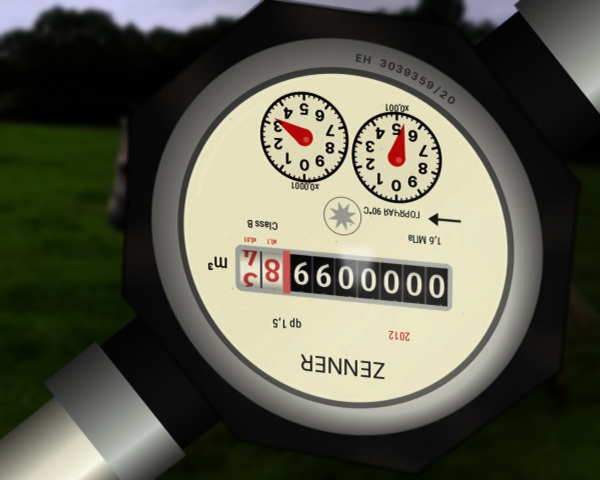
99.8353 m³
